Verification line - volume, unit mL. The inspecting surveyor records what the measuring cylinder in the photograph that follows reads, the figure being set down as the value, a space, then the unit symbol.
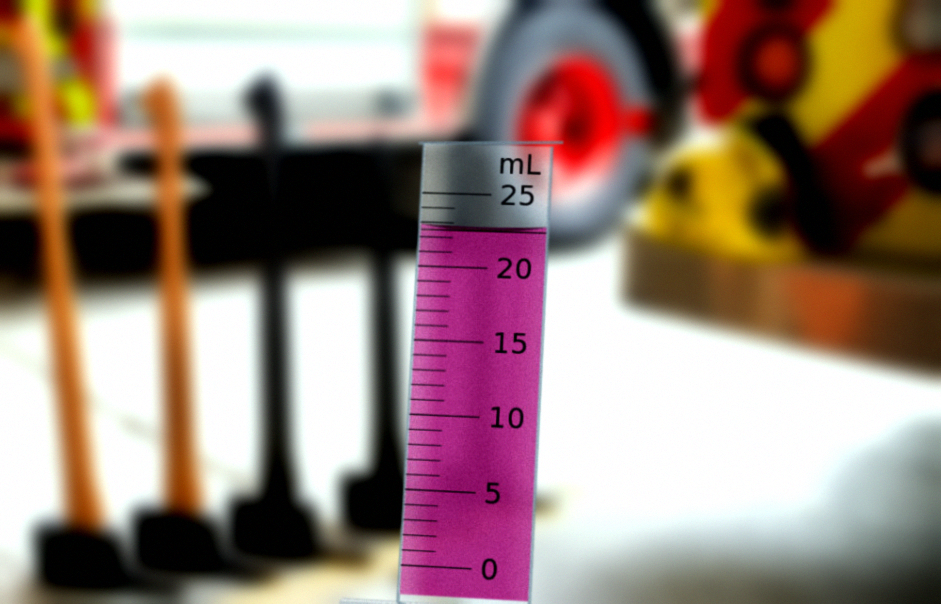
22.5 mL
